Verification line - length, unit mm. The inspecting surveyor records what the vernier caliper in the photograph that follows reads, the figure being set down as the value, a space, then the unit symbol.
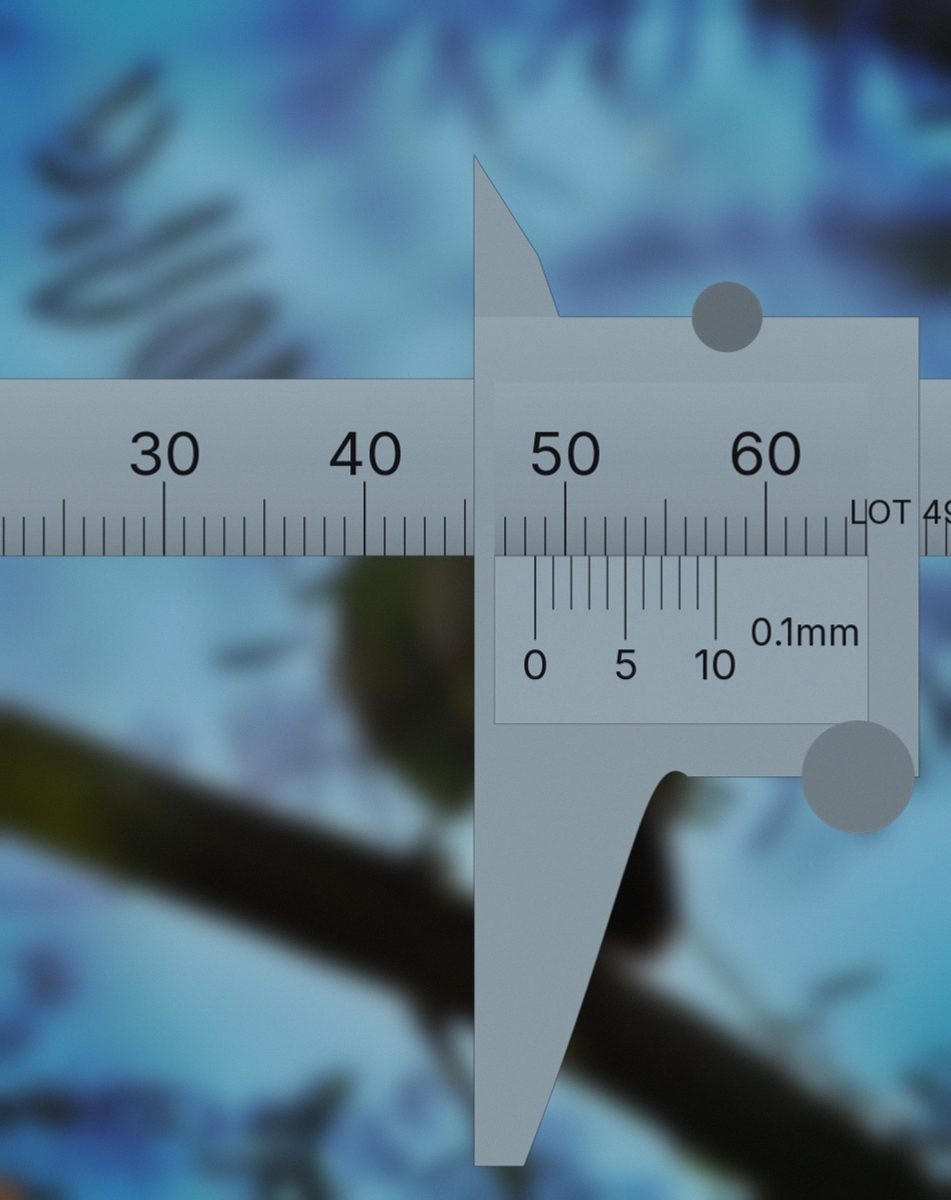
48.5 mm
